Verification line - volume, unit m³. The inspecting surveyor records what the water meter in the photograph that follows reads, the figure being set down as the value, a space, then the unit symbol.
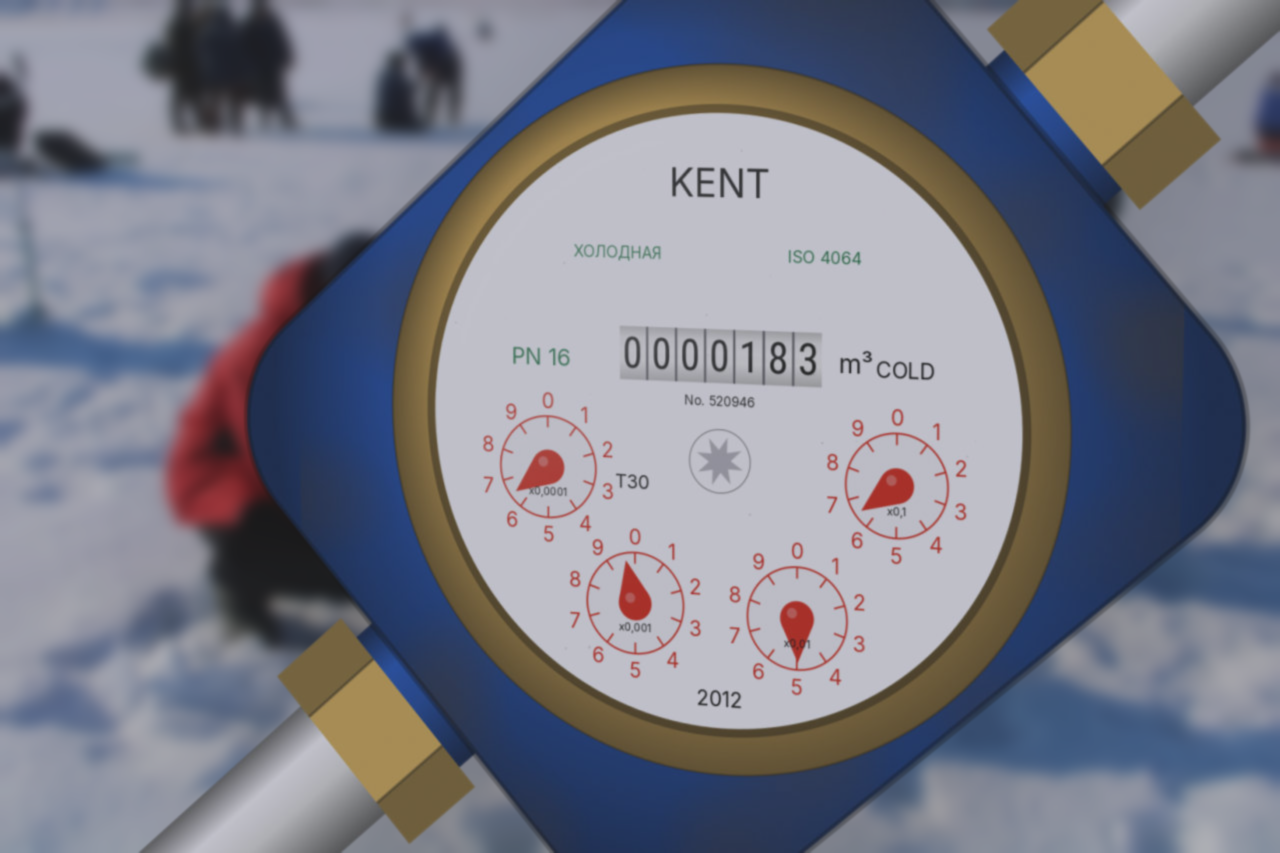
183.6496 m³
